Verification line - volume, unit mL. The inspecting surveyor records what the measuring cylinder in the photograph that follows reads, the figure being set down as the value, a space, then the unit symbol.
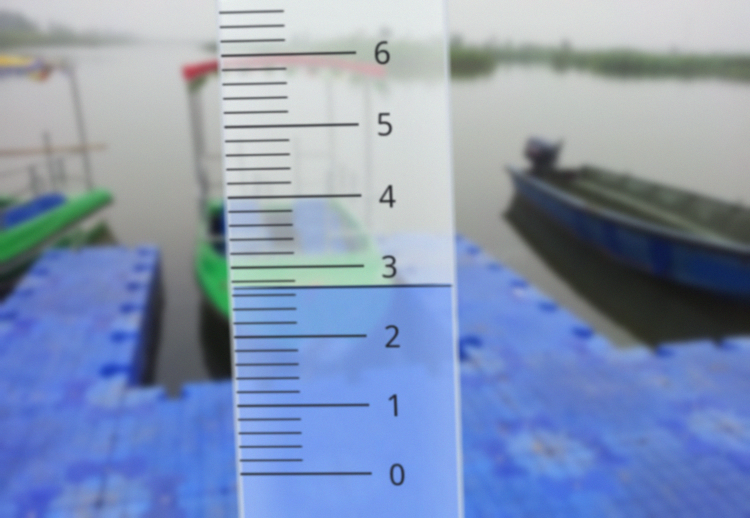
2.7 mL
